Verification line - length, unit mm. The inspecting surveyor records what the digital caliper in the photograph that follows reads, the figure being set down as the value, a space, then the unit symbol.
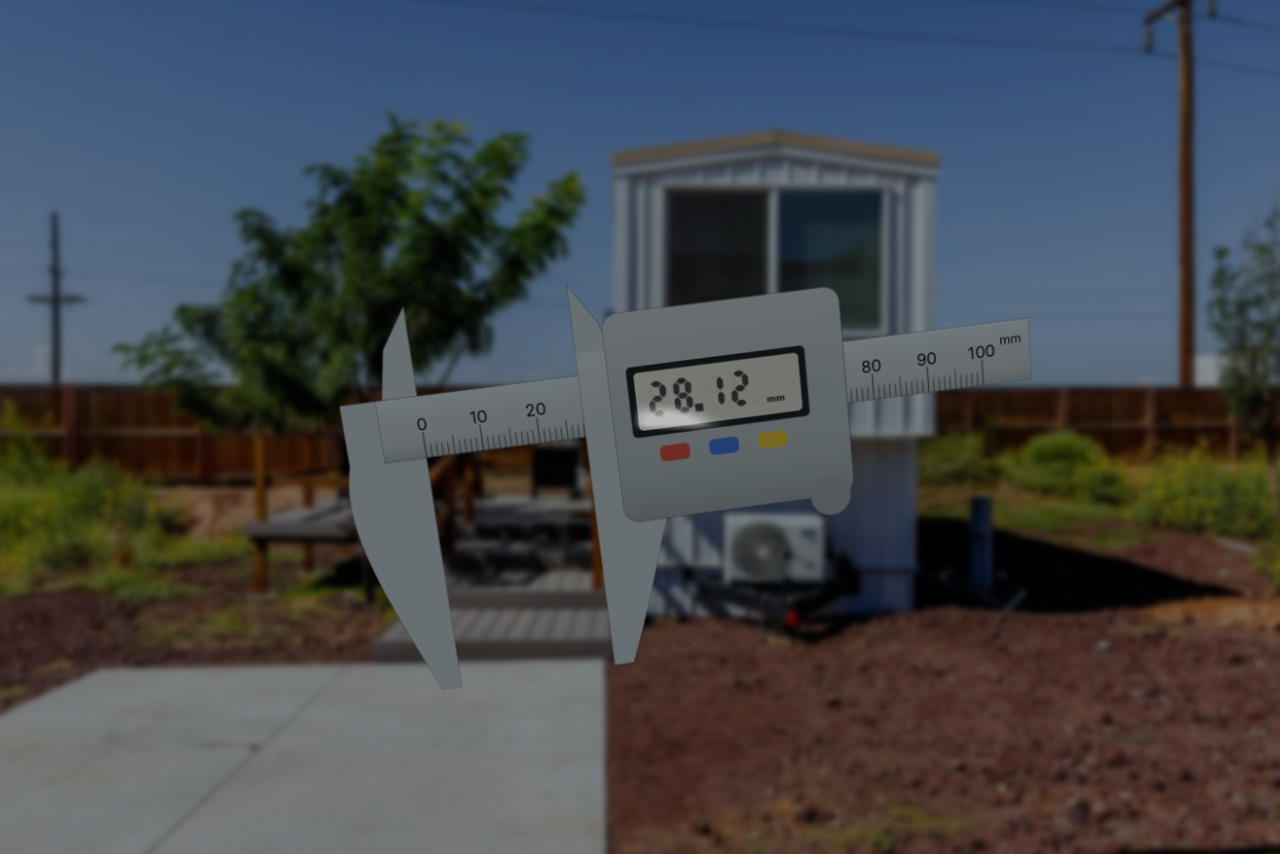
28.12 mm
